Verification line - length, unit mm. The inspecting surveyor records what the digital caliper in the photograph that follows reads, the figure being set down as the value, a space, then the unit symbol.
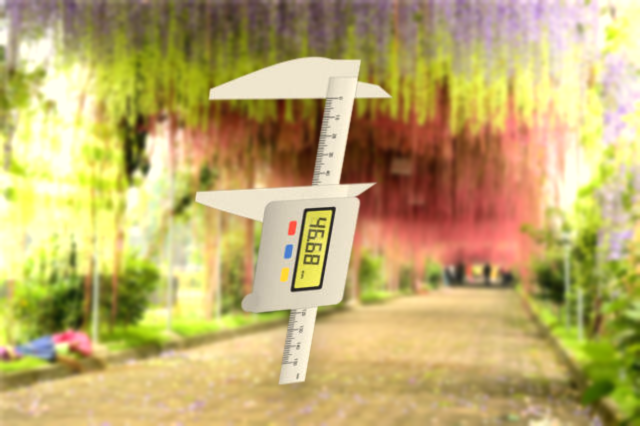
46.68 mm
